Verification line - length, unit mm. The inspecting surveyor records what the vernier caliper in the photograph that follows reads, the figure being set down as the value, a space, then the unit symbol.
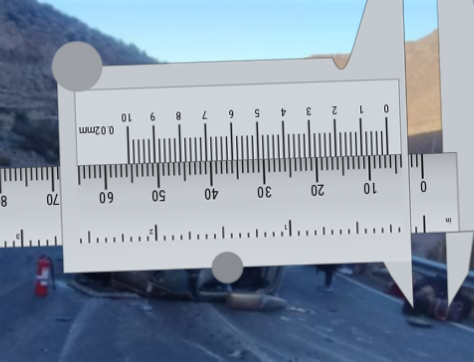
6.5 mm
